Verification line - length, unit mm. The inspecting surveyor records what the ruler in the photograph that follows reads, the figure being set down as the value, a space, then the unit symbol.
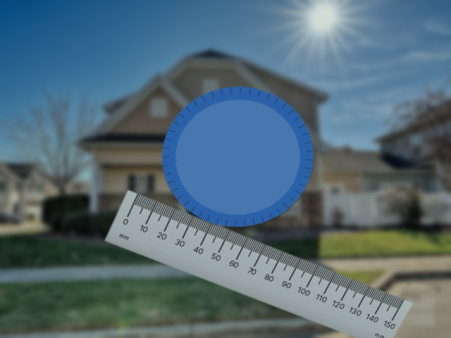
75 mm
